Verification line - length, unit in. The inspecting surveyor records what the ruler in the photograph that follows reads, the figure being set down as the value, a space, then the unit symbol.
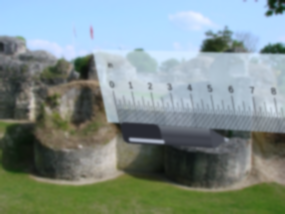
5.5 in
